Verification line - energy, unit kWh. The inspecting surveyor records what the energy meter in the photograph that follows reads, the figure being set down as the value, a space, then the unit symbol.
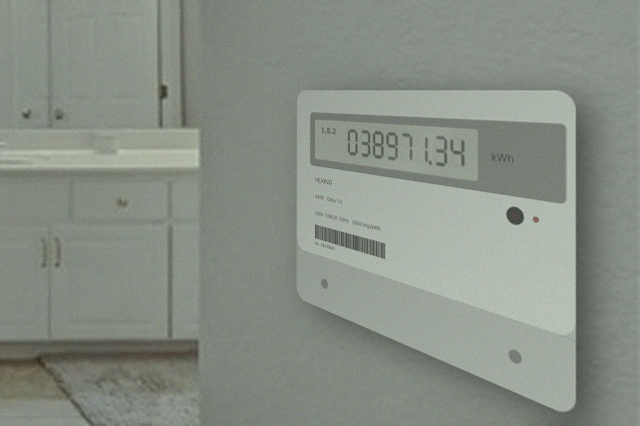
38971.34 kWh
